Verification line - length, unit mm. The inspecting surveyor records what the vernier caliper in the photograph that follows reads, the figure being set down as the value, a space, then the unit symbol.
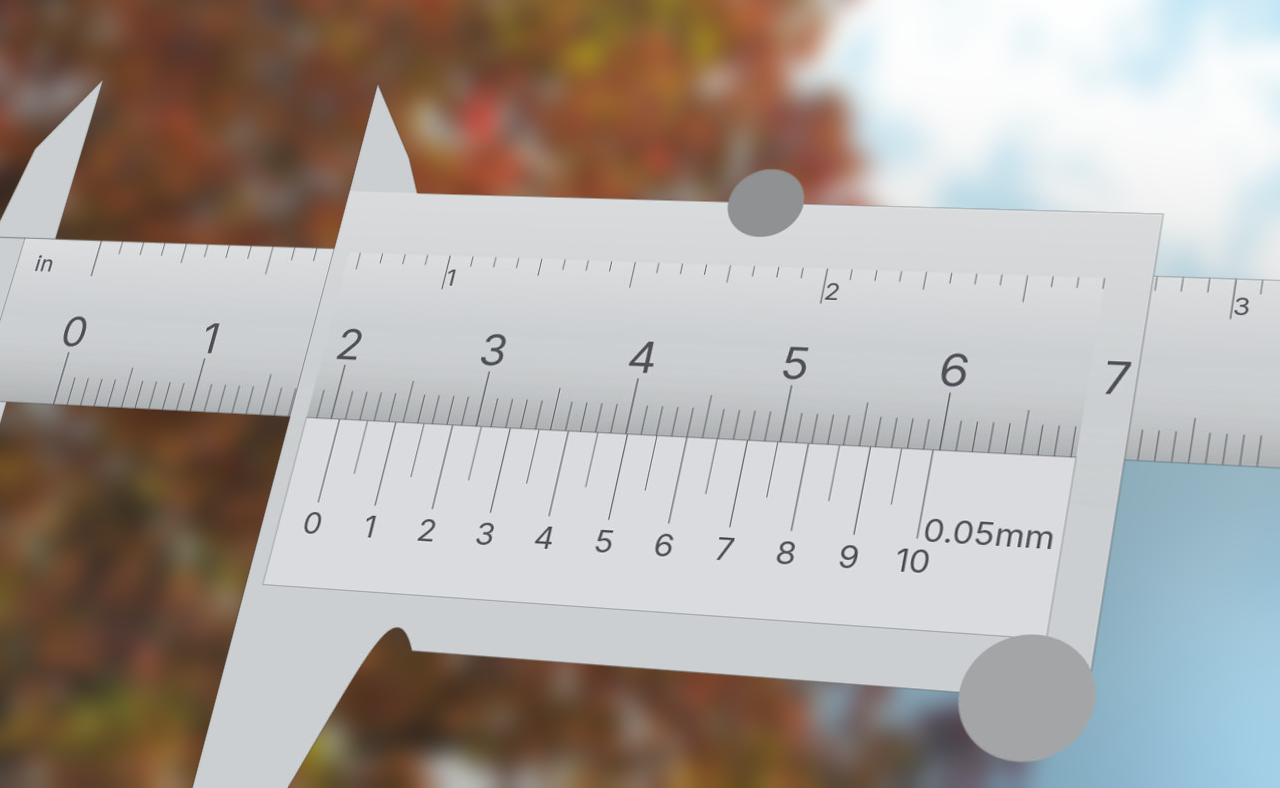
20.6 mm
